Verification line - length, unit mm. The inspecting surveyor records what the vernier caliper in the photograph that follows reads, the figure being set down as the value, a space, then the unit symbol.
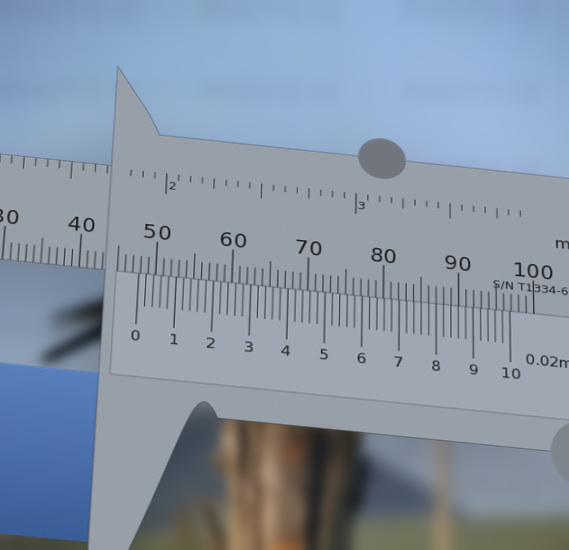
47.8 mm
